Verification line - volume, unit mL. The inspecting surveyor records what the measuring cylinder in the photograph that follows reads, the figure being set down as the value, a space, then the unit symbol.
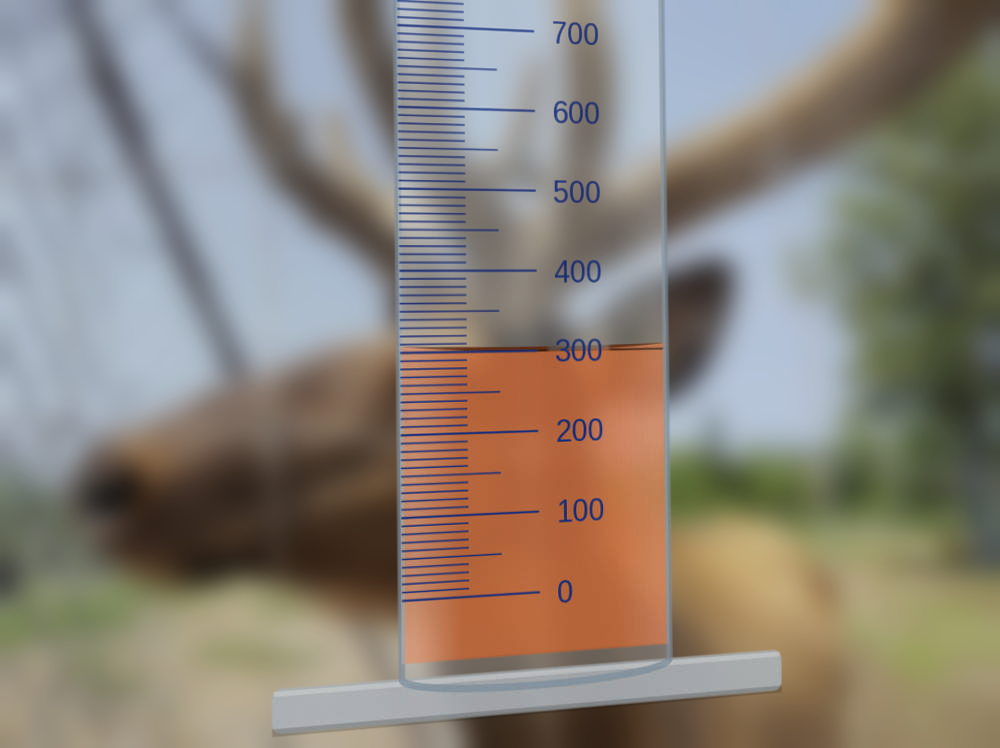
300 mL
